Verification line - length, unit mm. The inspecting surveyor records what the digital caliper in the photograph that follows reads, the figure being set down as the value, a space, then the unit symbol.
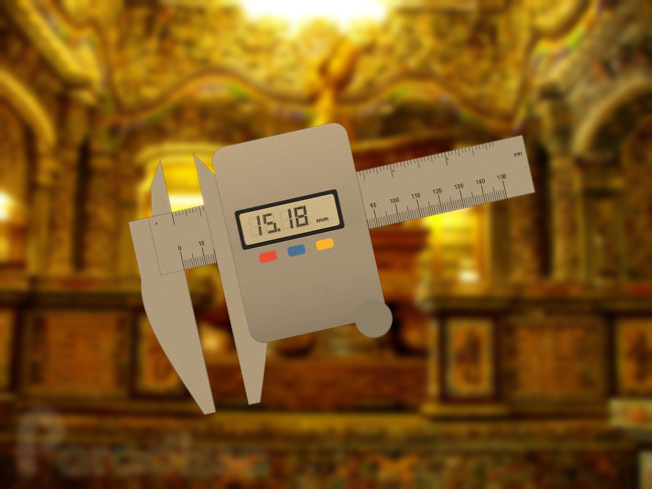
15.18 mm
